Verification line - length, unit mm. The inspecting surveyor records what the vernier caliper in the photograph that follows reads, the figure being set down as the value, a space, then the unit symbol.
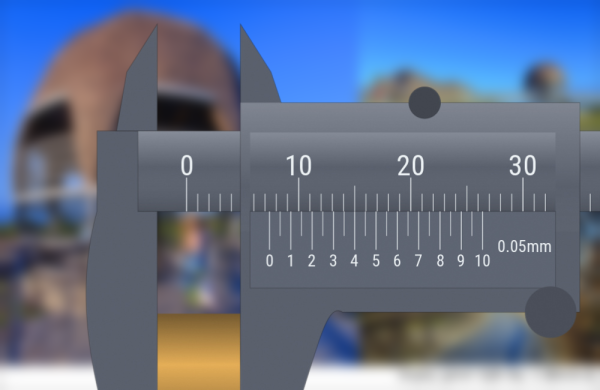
7.4 mm
